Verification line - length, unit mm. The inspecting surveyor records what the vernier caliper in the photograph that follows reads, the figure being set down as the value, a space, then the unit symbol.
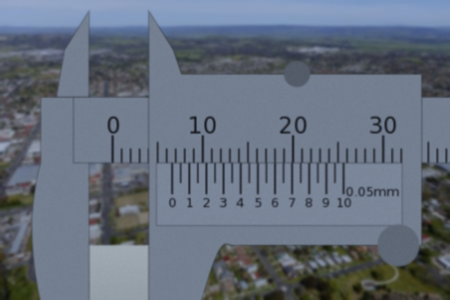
6.6 mm
